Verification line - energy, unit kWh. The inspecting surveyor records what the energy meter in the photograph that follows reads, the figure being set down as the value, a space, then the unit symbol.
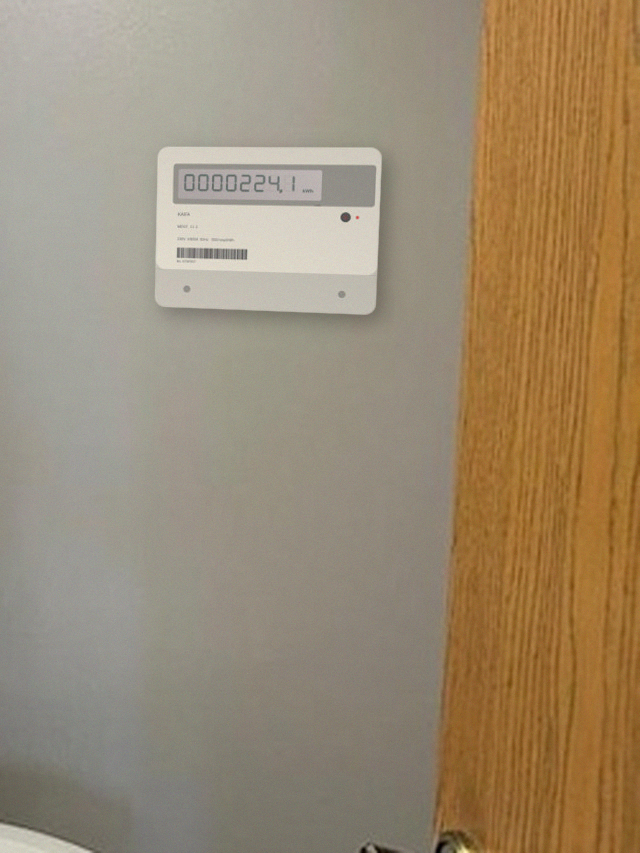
224.1 kWh
